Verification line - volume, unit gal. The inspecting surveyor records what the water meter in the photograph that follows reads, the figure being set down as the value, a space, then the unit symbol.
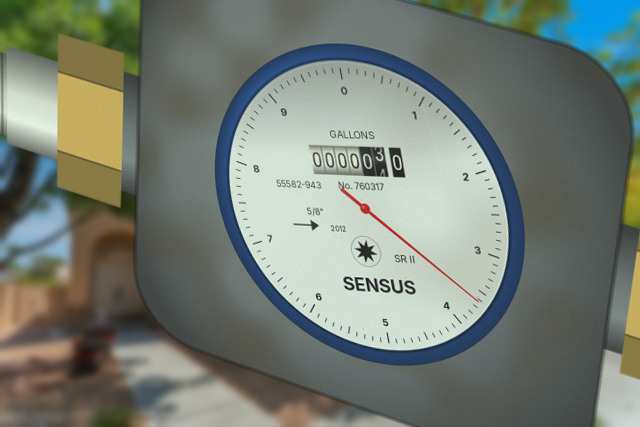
33.6 gal
